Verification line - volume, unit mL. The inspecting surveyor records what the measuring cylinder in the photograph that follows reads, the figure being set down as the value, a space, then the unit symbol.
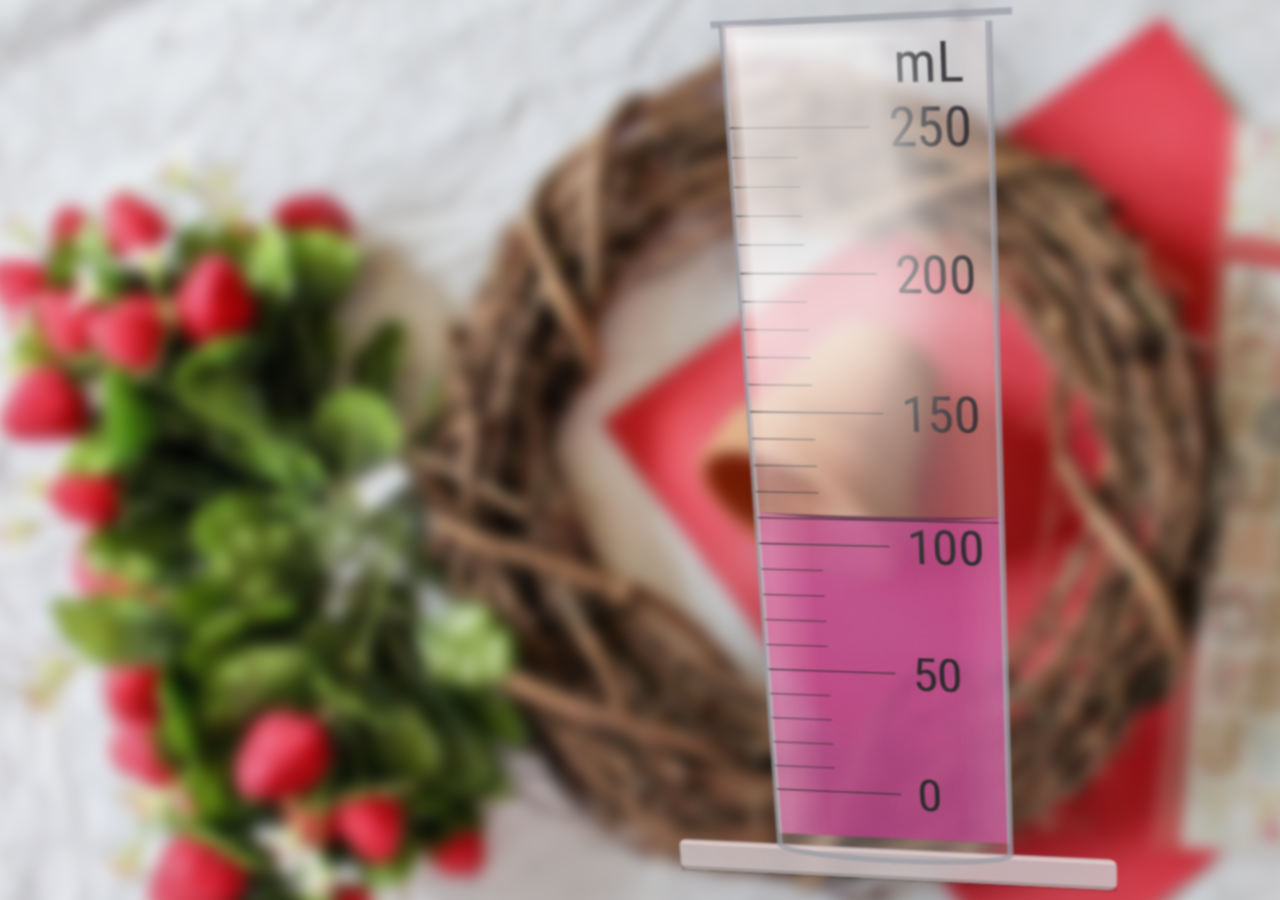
110 mL
